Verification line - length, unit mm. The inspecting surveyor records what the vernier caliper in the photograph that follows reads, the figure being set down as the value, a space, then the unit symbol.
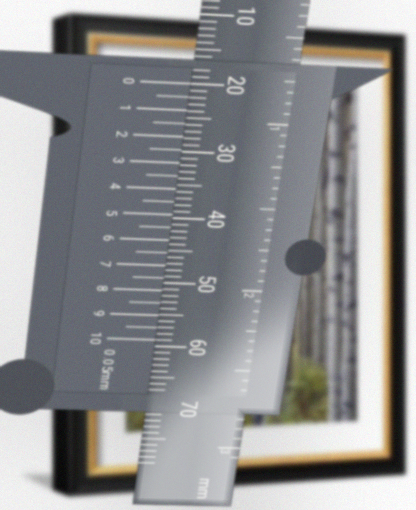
20.0 mm
